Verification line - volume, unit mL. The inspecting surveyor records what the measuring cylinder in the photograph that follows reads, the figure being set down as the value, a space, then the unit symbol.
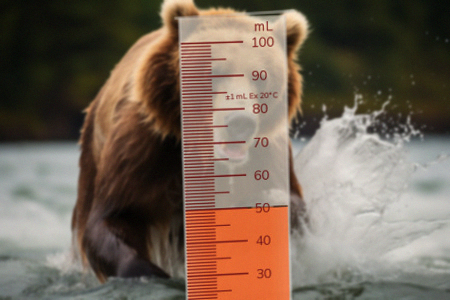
50 mL
